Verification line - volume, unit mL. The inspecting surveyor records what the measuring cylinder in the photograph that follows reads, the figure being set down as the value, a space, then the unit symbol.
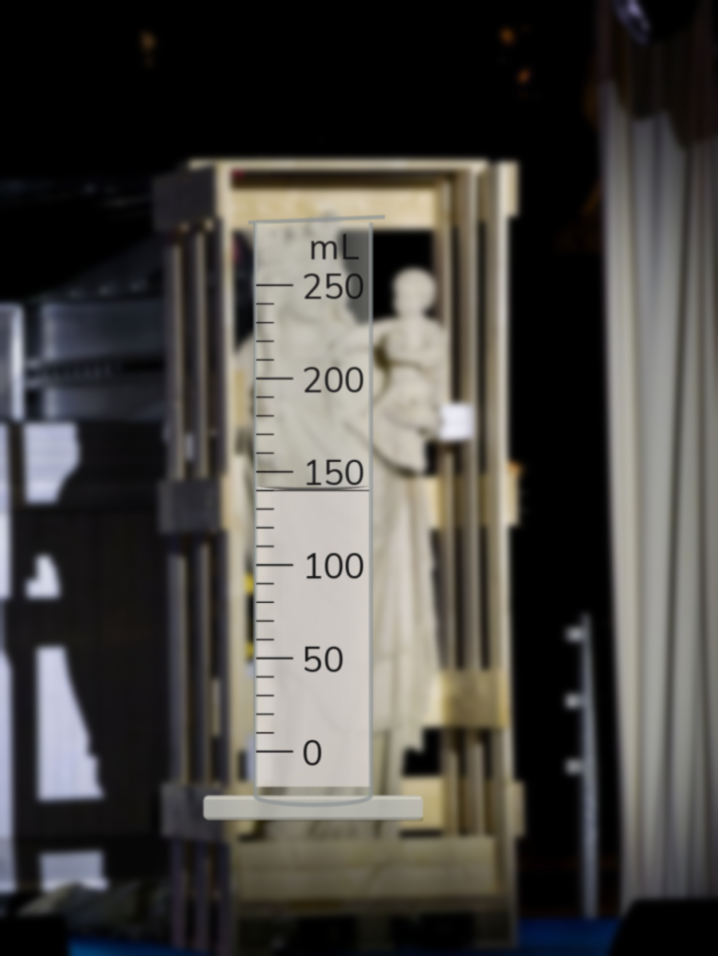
140 mL
